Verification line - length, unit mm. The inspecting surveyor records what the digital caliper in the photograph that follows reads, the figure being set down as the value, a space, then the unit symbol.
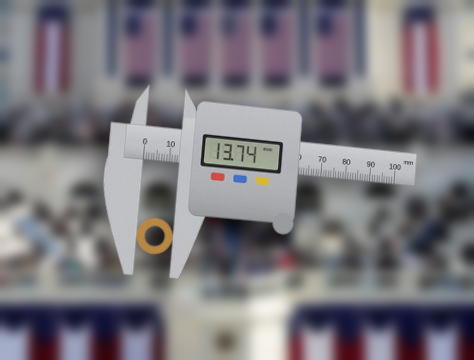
13.74 mm
